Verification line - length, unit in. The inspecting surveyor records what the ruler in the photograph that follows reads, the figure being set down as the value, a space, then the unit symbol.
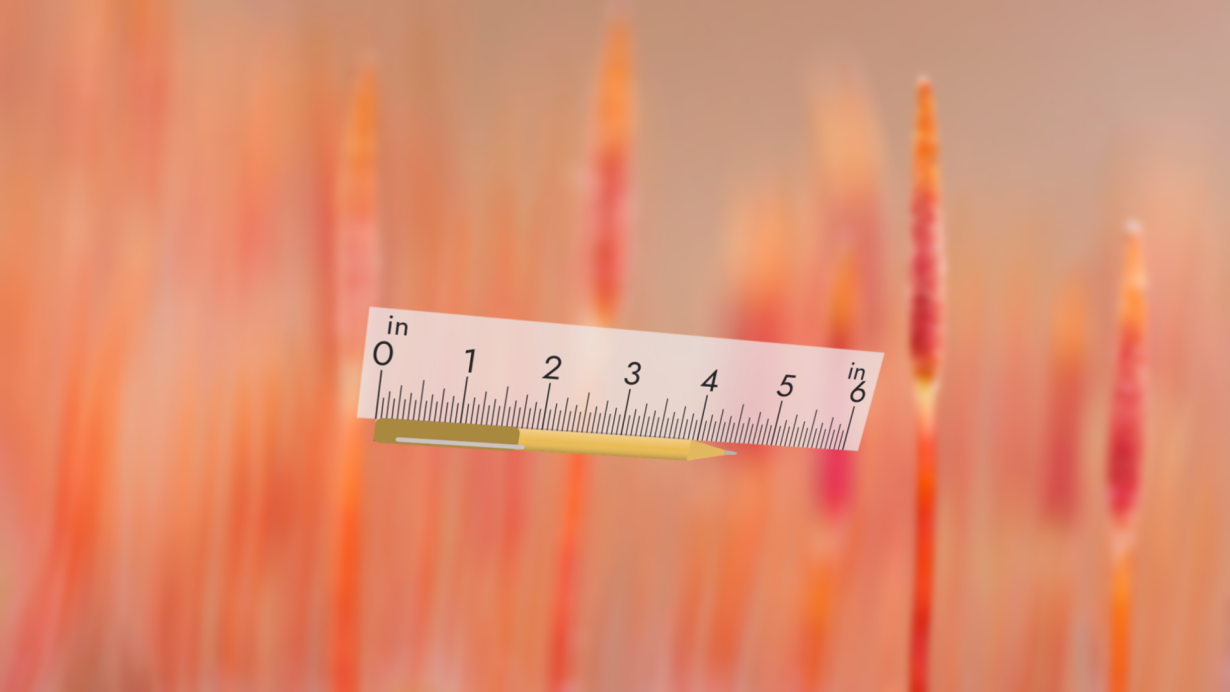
4.5625 in
